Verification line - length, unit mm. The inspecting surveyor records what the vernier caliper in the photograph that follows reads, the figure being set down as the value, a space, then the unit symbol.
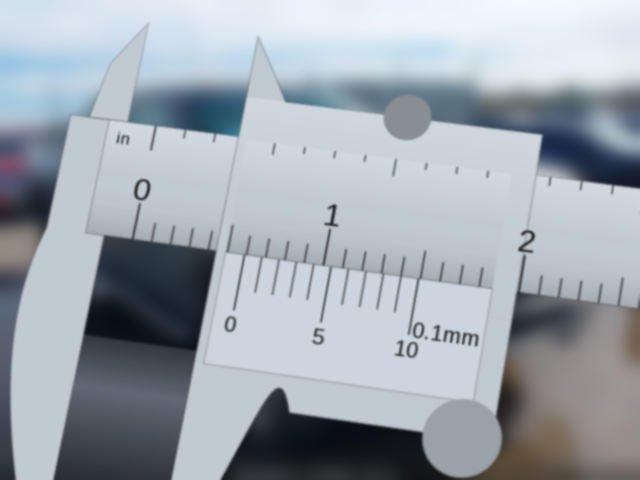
5.9 mm
